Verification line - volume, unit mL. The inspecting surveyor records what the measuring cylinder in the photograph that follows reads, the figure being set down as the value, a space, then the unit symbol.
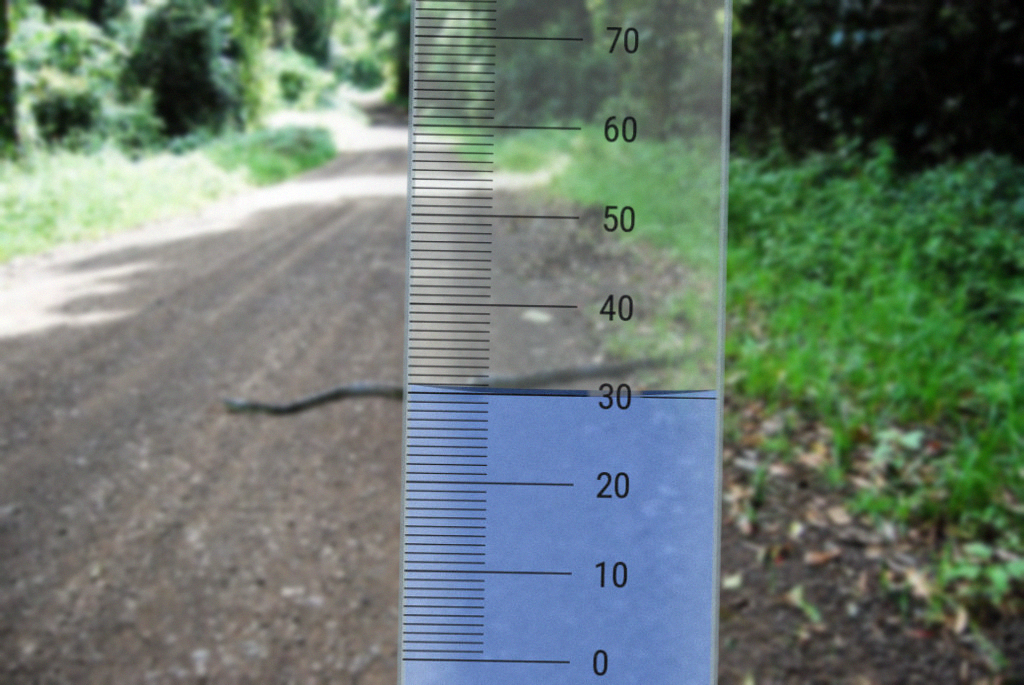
30 mL
